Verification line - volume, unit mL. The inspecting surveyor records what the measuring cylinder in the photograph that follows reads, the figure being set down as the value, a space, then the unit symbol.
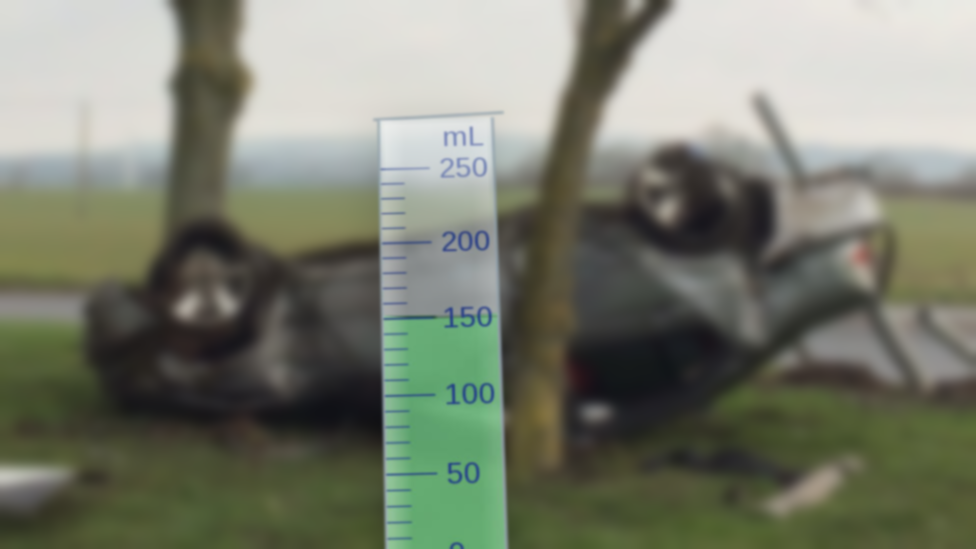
150 mL
